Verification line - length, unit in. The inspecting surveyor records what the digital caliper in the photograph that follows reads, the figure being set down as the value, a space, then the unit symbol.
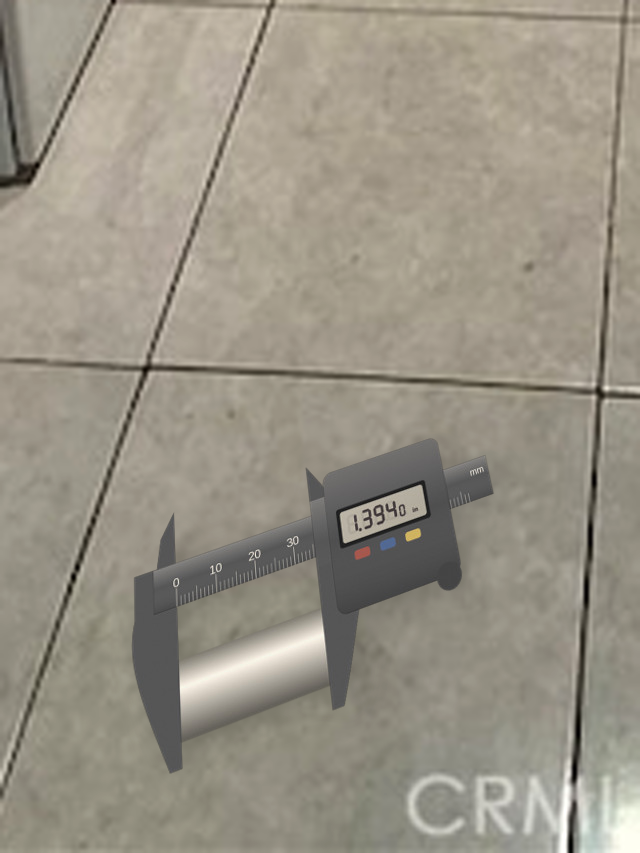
1.3940 in
